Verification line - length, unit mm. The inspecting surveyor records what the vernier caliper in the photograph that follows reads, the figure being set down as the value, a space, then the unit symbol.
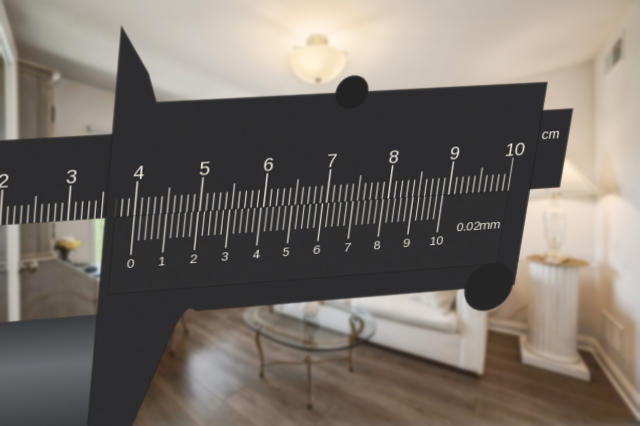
40.0 mm
